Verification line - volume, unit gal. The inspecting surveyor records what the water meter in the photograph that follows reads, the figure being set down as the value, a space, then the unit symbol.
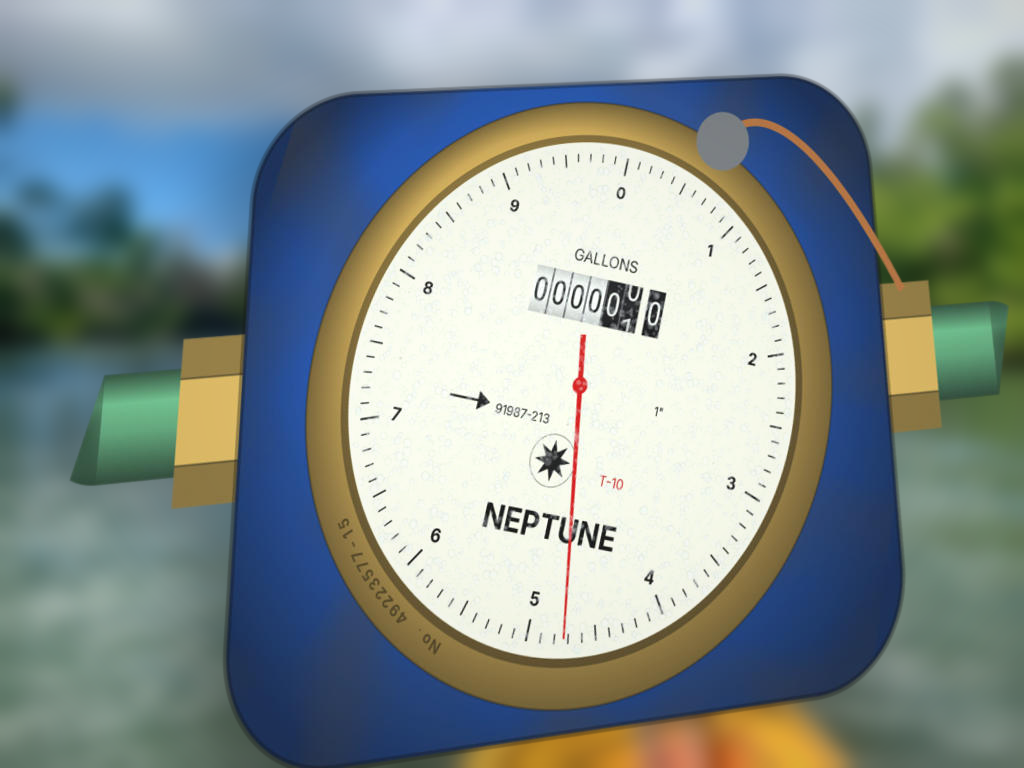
4.7 gal
